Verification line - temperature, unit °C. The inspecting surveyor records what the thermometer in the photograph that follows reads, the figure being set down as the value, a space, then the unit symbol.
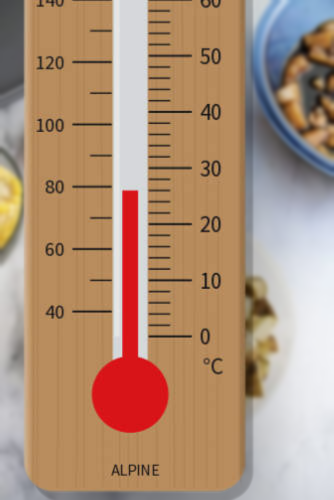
26 °C
